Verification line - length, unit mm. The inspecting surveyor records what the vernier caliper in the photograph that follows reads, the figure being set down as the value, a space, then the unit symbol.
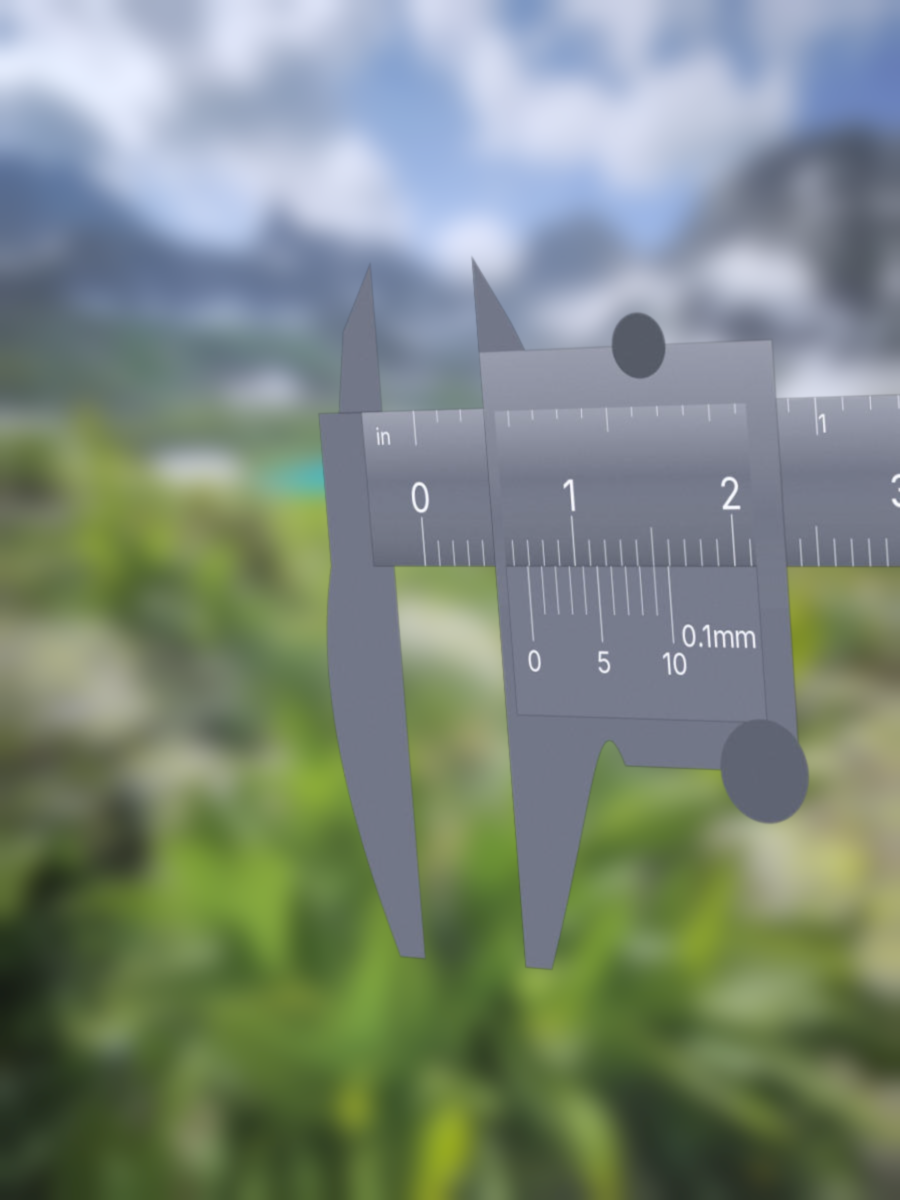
6.9 mm
